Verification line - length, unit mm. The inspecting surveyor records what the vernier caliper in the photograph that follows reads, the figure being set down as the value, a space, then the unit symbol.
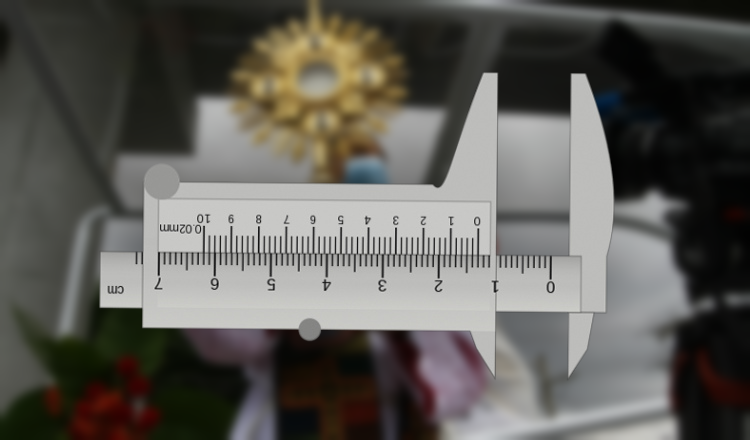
13.0 mm
